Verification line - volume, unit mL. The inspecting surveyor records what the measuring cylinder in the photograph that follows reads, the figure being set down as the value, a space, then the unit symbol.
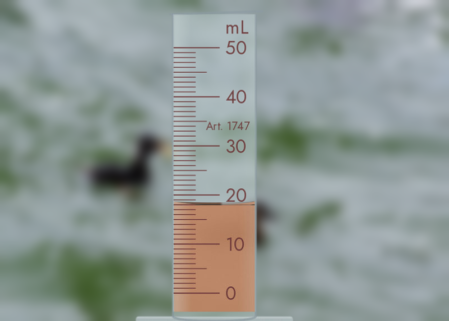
18 mL
